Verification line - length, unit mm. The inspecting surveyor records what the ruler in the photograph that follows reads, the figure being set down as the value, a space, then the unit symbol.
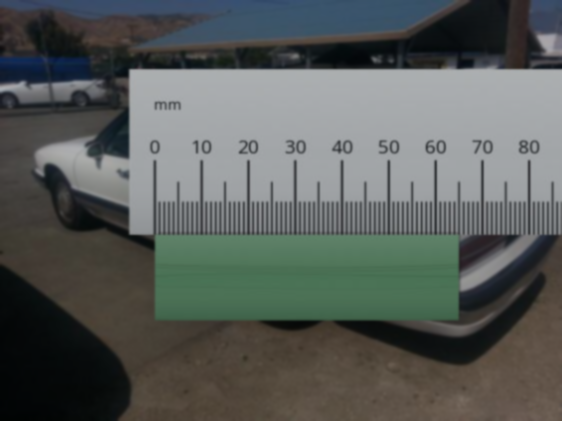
65 mm
